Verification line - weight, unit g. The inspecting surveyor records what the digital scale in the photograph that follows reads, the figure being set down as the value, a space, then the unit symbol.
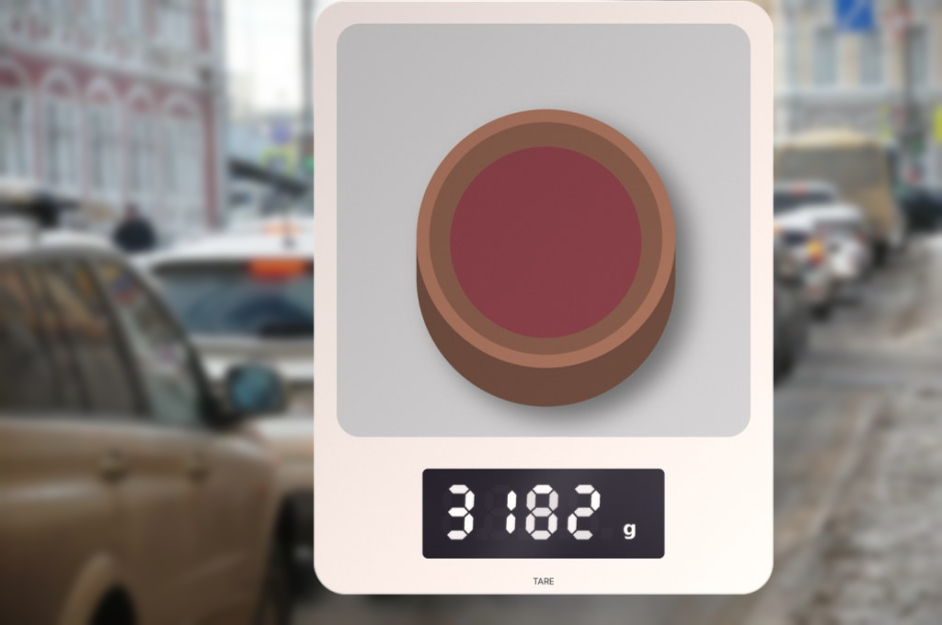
3182 g
